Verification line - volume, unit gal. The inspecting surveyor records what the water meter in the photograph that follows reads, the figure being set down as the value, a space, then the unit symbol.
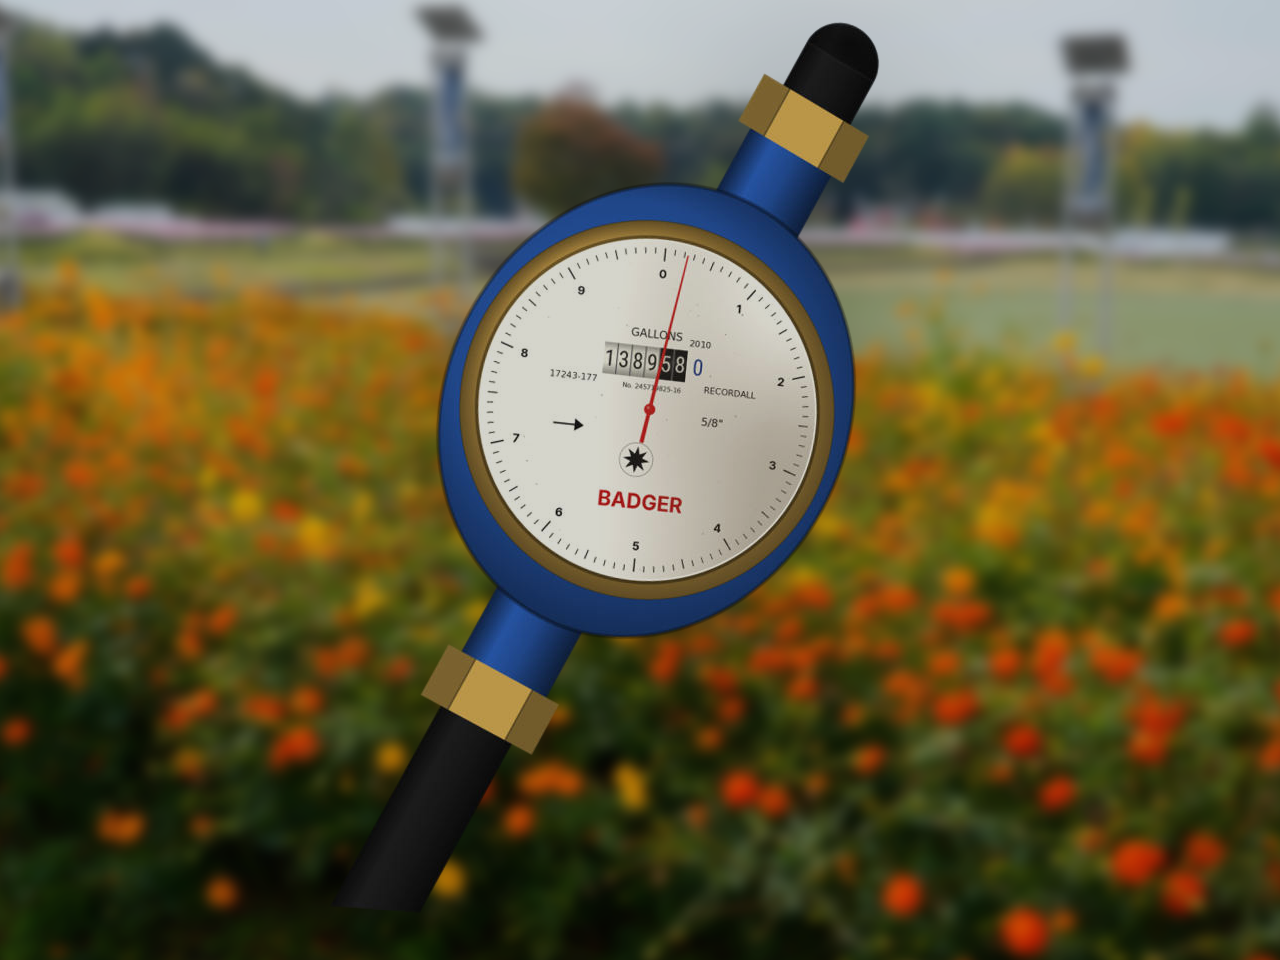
1389580.2 gal
